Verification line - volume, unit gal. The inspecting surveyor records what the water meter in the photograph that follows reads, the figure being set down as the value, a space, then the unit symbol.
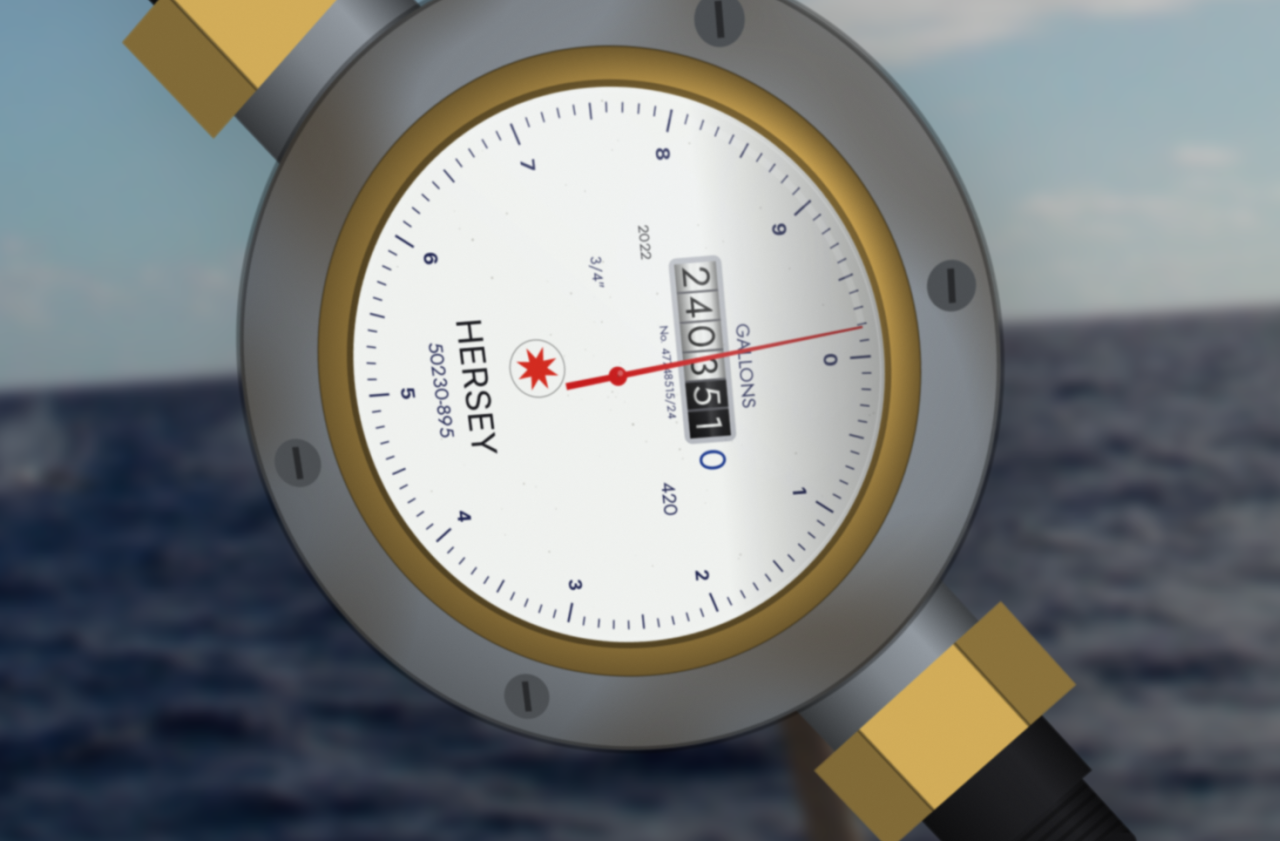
2403509.8 gal
